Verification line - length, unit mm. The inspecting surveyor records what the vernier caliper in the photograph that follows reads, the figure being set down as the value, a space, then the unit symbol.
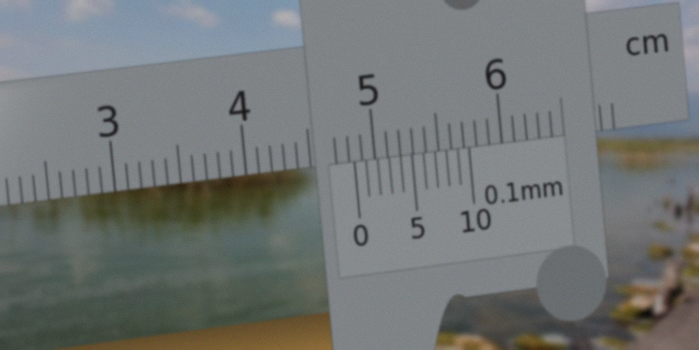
48.4 mm
